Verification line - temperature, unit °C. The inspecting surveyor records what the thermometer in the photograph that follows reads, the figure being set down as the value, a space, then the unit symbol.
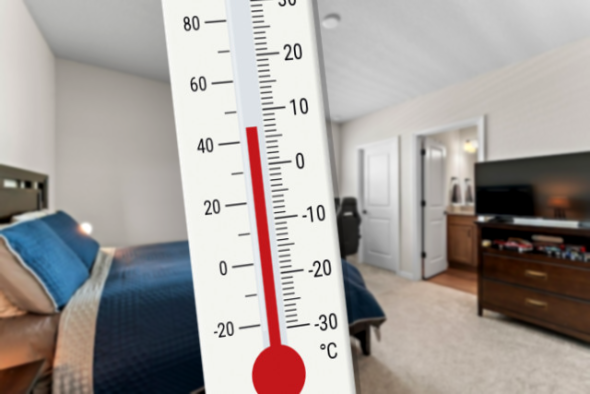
7 °C
